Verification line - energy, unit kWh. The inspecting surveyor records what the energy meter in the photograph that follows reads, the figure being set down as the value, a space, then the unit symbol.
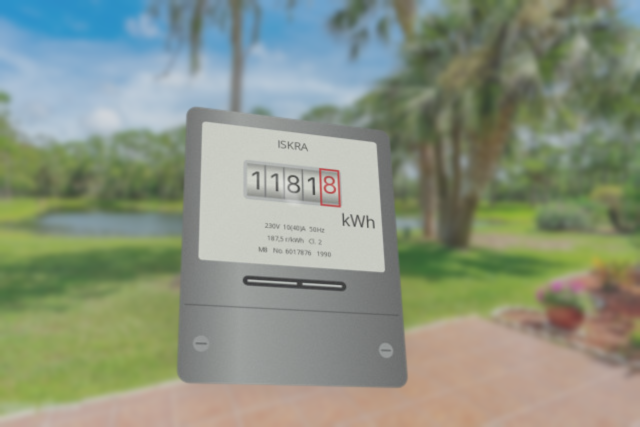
1181.8 kWh
